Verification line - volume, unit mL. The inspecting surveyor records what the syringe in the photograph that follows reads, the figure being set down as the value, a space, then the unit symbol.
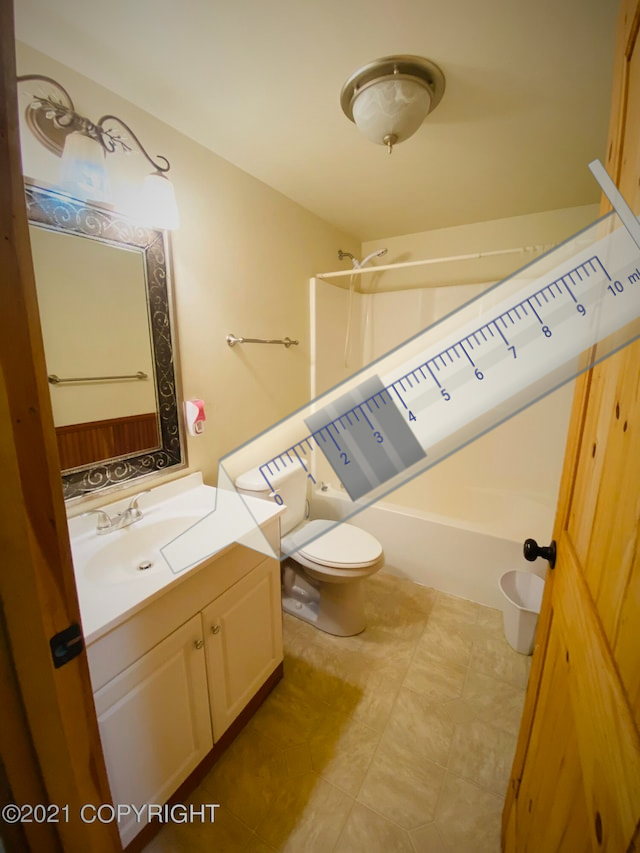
1.6 mL
